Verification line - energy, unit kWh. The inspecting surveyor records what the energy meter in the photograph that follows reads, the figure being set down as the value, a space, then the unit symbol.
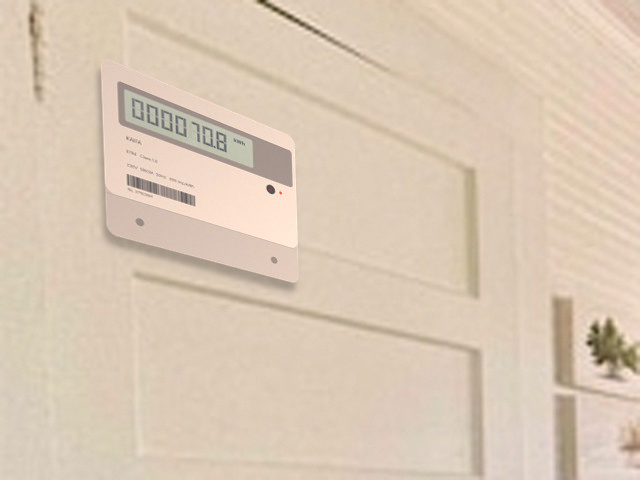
70.8 kWh
